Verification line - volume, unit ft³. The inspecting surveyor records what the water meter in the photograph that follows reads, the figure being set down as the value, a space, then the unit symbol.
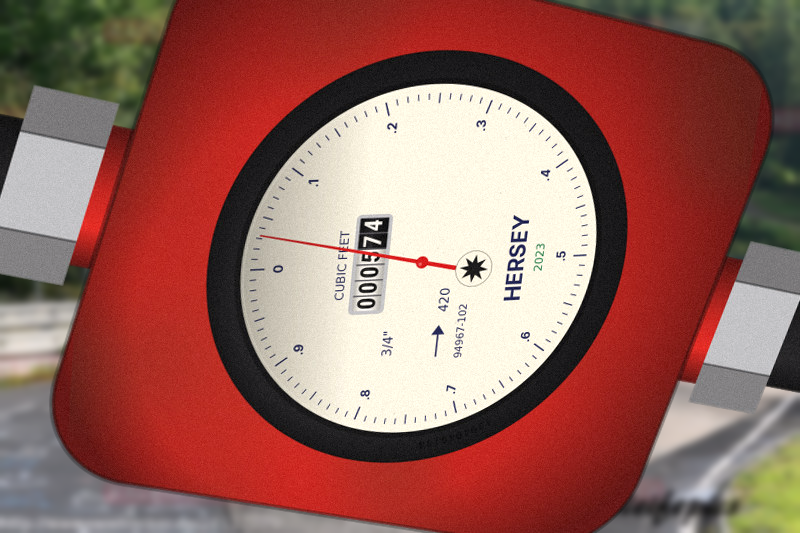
574.03 ft³
